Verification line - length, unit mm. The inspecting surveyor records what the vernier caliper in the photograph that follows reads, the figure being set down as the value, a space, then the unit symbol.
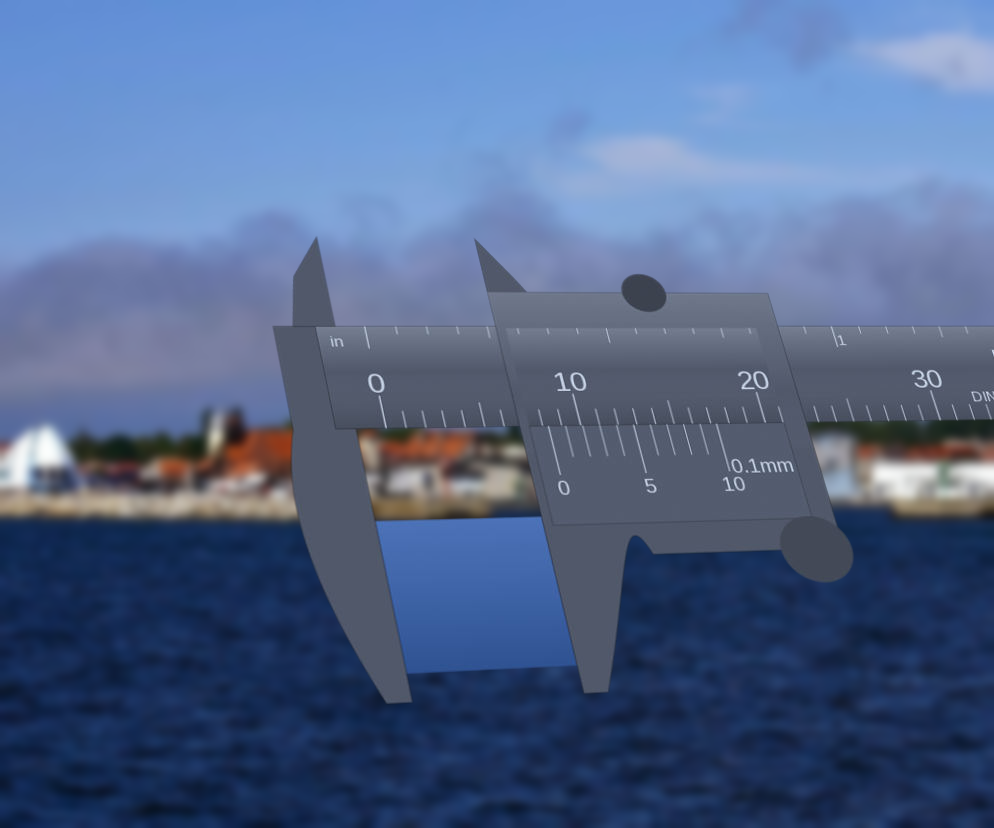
8.3 mm
